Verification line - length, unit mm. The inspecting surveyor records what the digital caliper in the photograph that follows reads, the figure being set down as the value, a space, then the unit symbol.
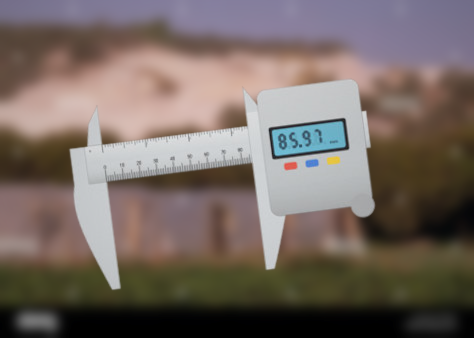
85.97 mm
